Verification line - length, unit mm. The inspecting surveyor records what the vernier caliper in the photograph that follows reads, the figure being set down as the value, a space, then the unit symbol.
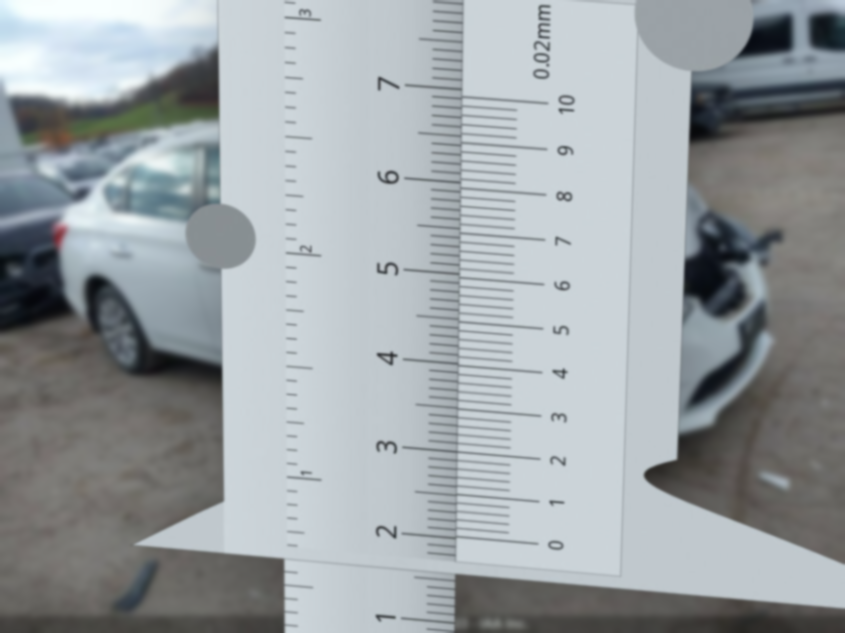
20.2 mm
